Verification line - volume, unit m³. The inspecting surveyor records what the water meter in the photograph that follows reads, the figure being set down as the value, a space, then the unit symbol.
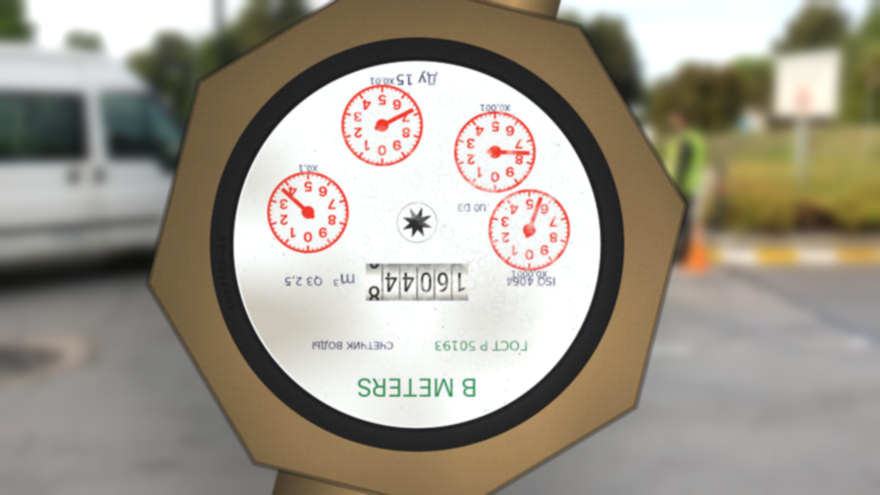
160448.3675 m³
